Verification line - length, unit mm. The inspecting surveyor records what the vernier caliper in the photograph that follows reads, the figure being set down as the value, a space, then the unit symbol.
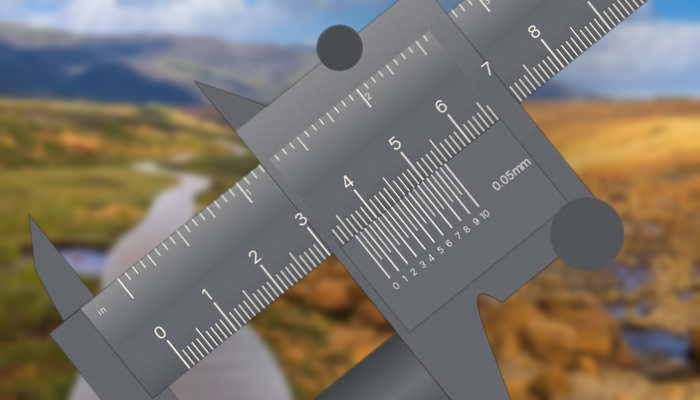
35.4 mm
